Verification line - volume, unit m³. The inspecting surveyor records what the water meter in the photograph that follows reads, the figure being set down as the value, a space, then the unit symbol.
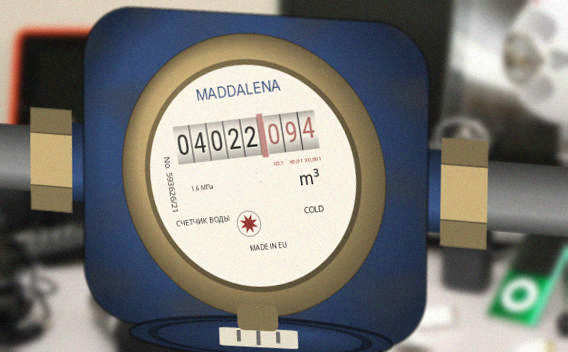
4022.094 m³
